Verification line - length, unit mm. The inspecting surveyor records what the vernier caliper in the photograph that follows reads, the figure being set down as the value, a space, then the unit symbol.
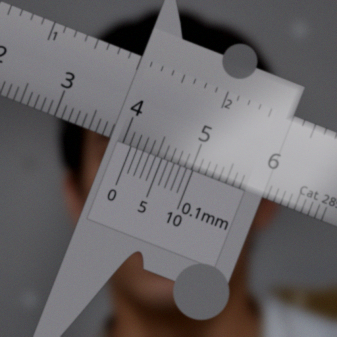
41.2 mm
